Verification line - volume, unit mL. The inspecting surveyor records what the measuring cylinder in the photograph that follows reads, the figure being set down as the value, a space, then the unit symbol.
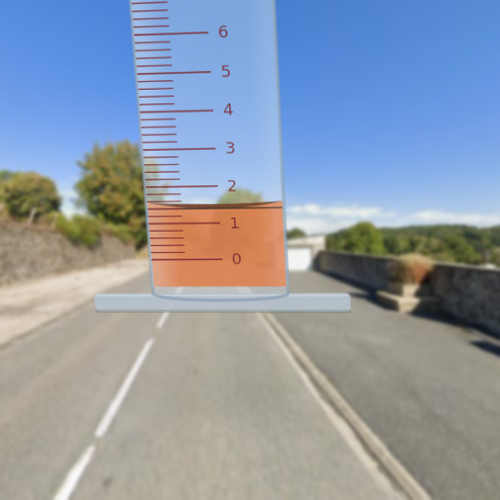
1.4 mL
